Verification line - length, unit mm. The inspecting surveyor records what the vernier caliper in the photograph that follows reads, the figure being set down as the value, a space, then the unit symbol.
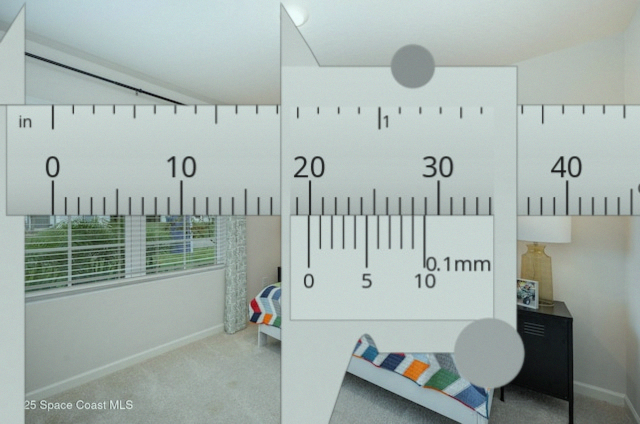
19.9 mm
